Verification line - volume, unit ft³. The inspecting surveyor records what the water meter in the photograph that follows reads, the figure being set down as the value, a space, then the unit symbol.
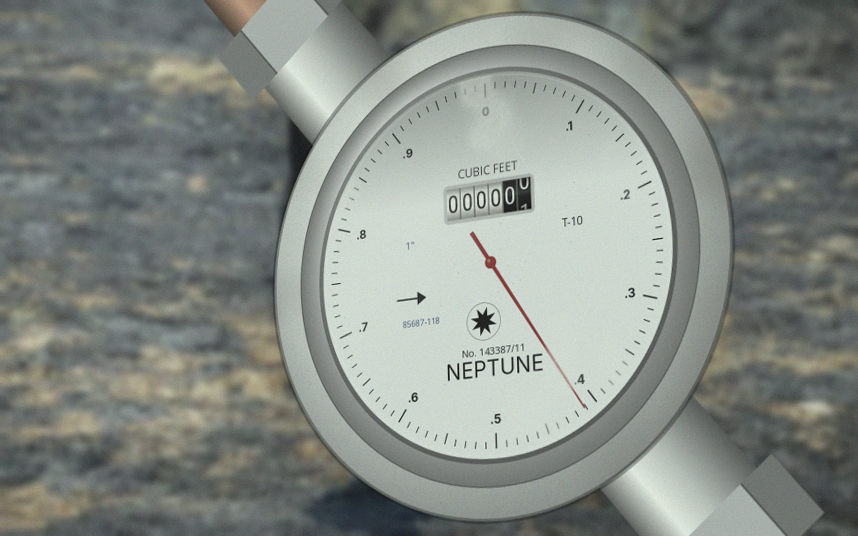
0.41 ft³
